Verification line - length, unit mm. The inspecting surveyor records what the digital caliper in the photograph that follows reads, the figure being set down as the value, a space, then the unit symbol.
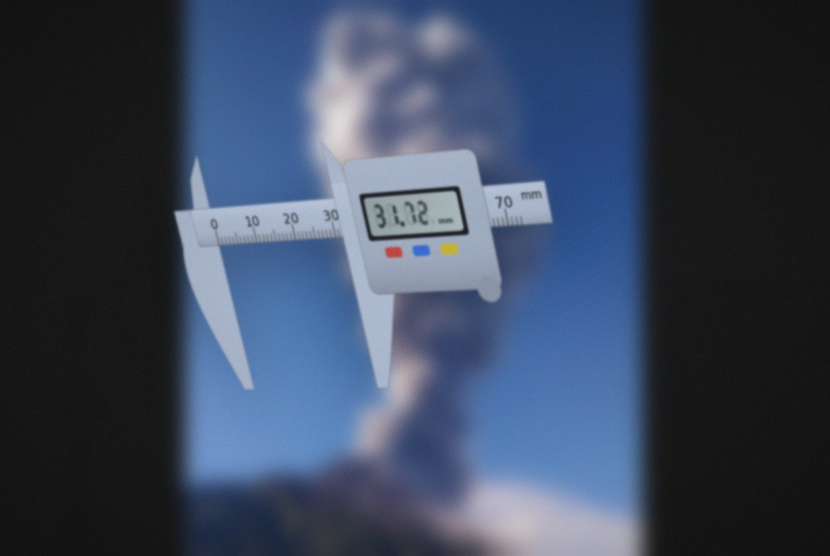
31.72 mm
